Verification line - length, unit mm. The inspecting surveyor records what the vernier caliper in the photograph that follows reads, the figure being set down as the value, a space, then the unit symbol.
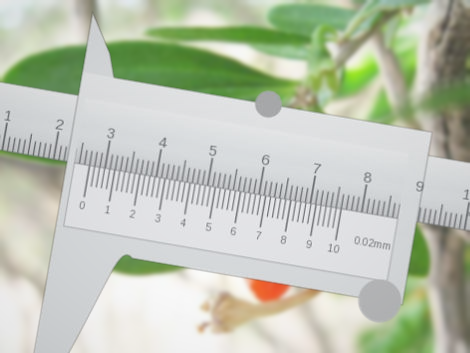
27.0 mm
